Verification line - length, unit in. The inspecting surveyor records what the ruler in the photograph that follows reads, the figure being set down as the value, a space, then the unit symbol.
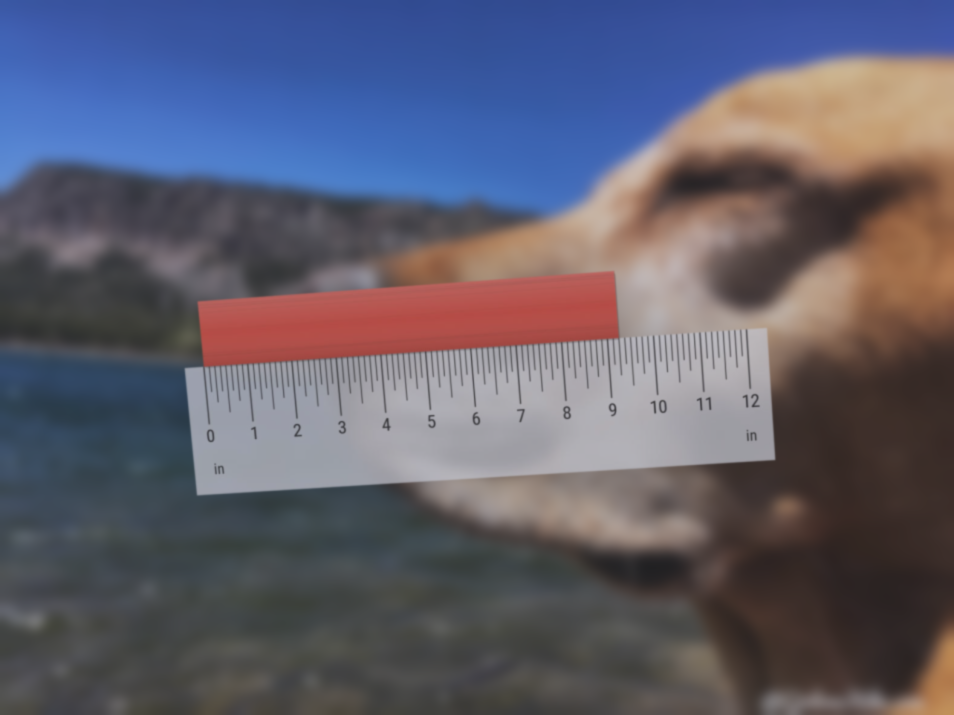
9.25 in
